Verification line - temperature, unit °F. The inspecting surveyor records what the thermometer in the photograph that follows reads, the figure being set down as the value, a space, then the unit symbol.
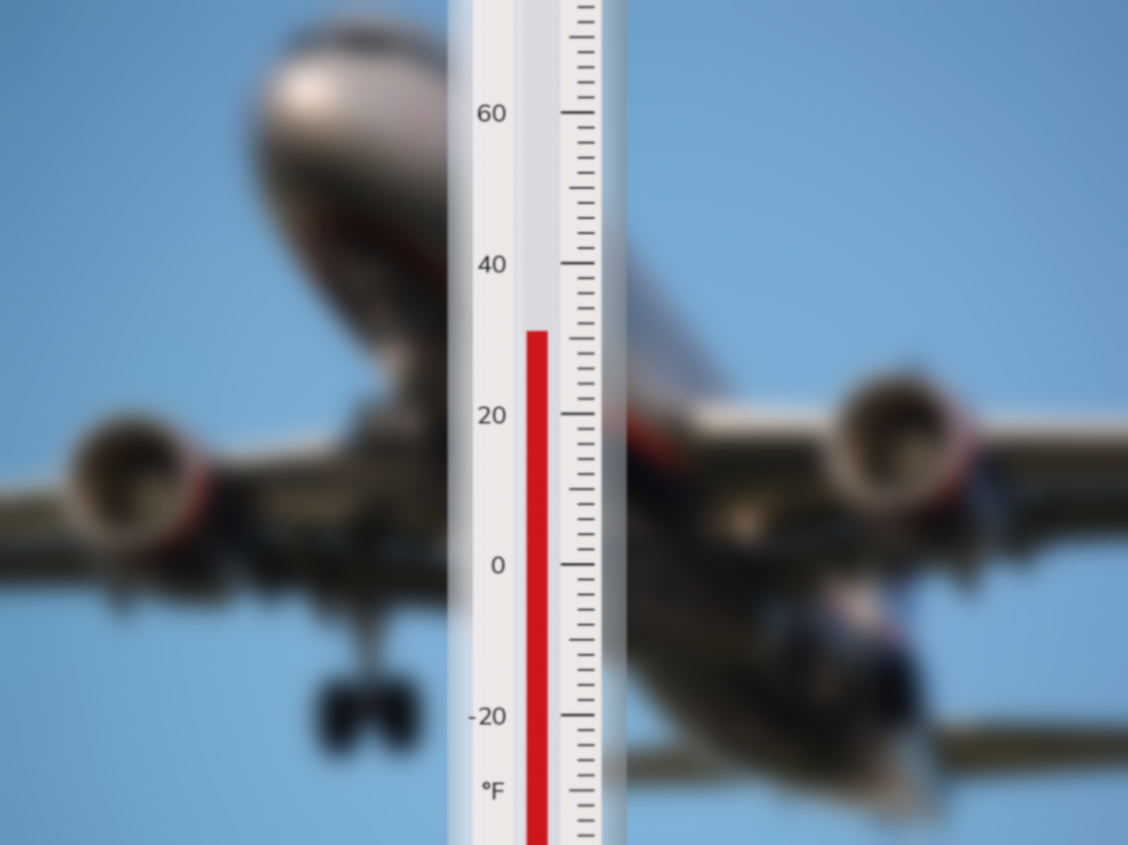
31 °F
